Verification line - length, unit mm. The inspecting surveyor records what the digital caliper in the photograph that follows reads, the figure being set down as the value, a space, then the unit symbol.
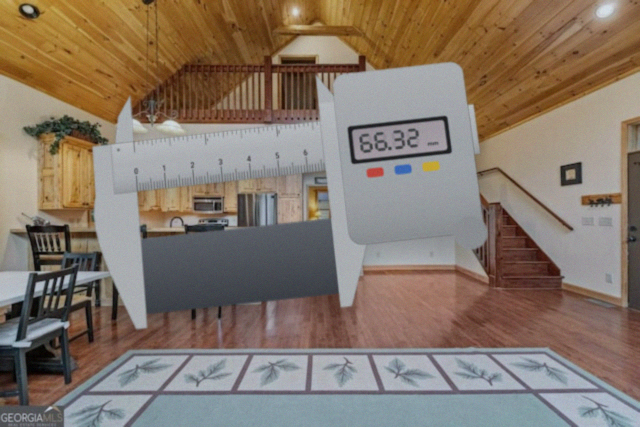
66.32 mm
